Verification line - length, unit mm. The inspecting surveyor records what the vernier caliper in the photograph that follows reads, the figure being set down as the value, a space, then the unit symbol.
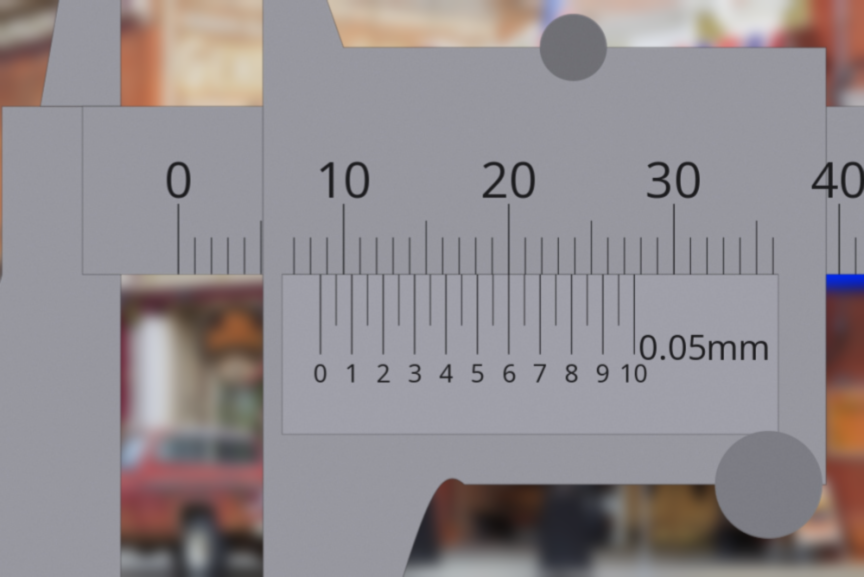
8.6 mm
